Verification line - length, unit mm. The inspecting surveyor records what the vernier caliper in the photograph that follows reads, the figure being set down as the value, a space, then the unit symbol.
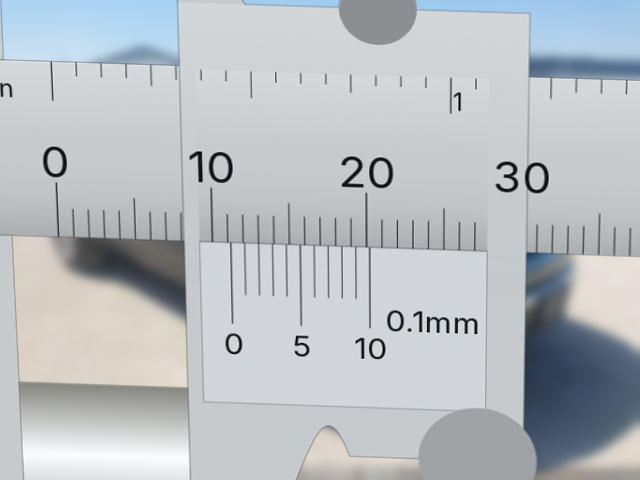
11.2 mm
